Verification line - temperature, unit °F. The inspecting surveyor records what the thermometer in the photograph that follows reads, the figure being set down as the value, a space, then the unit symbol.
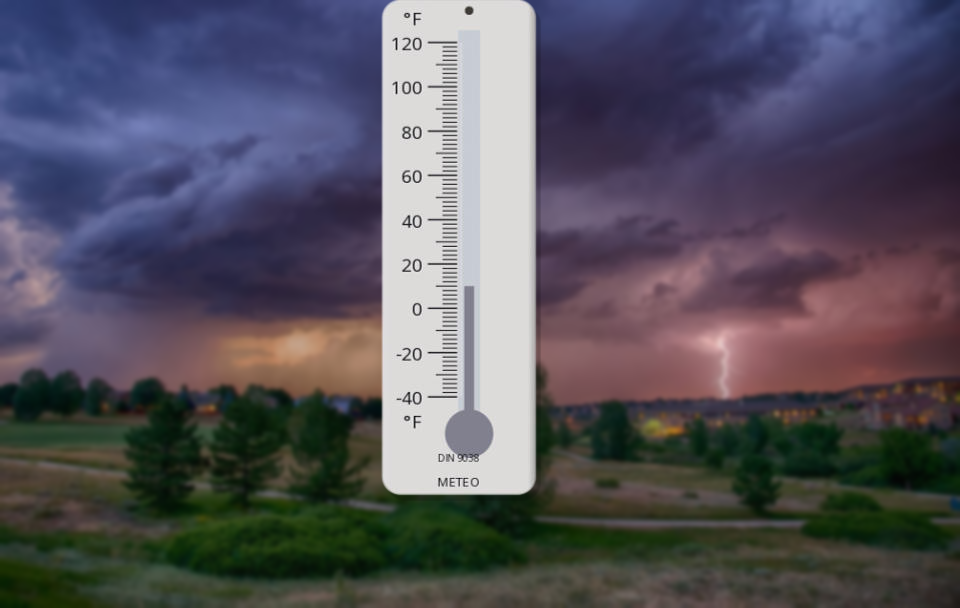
10 °F
